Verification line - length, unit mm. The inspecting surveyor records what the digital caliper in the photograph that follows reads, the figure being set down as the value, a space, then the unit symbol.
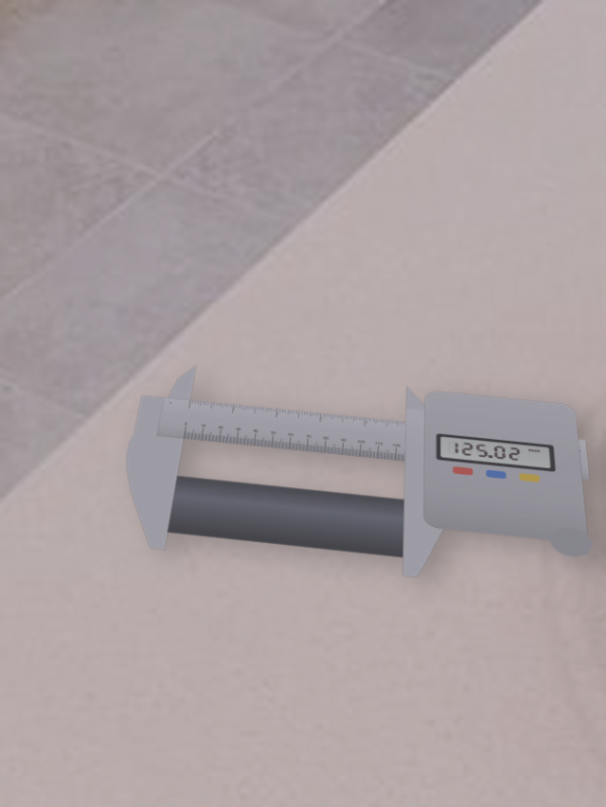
125.02 mm
